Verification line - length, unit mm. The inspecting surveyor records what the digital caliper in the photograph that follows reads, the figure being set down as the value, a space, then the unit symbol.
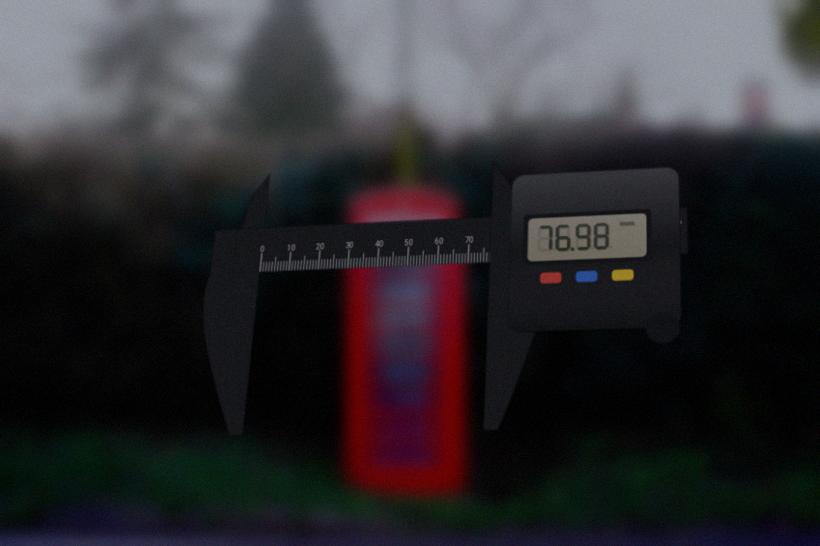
76.98 mm
